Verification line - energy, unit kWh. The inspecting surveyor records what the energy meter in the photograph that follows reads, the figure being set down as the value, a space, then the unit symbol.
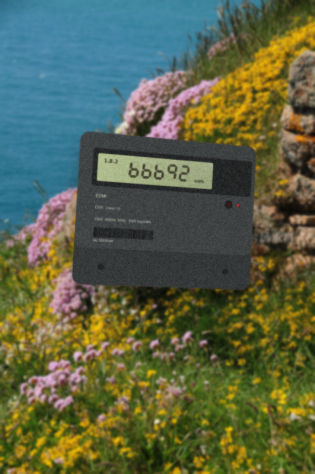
66692 kWh
